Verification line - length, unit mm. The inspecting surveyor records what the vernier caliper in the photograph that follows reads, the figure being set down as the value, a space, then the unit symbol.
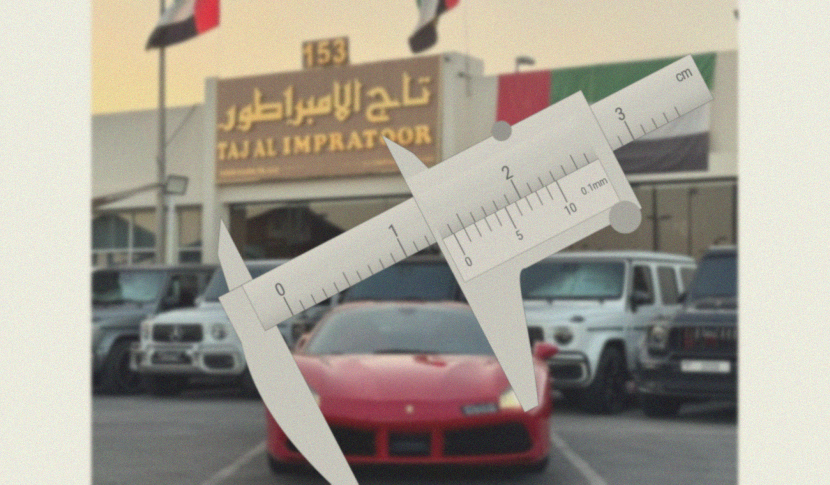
14.1 mm
